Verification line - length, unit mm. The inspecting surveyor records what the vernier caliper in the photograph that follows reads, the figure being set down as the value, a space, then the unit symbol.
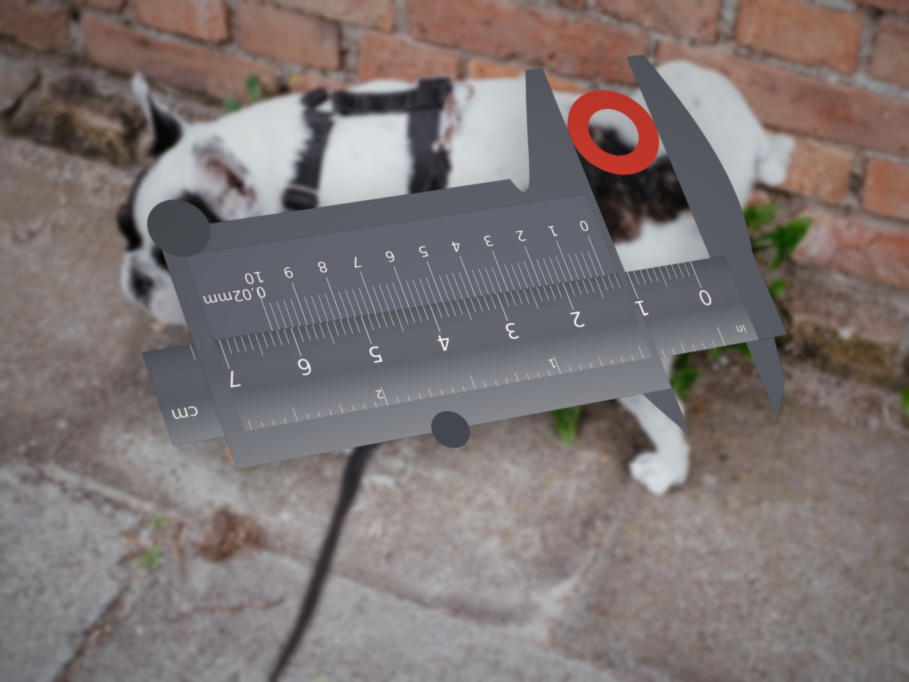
13.6 mm
